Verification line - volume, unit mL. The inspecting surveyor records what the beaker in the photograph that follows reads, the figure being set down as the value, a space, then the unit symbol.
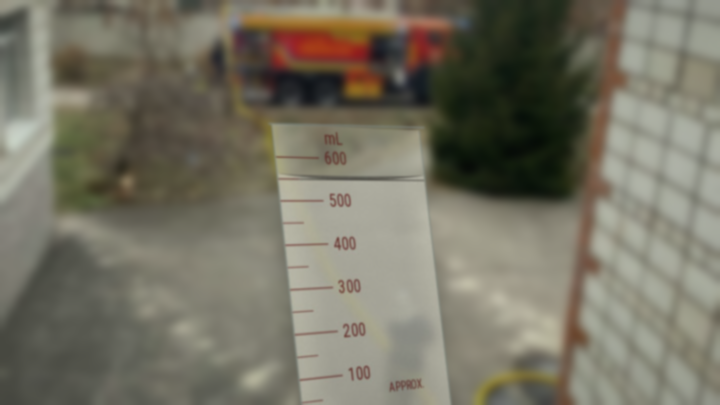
550 mL
